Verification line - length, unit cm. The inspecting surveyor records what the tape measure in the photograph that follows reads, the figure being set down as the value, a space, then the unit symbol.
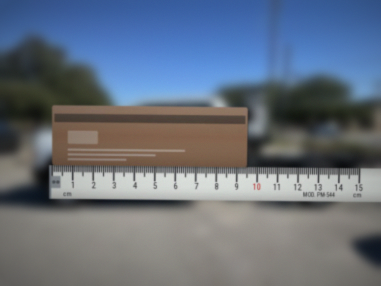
9.5 cm
